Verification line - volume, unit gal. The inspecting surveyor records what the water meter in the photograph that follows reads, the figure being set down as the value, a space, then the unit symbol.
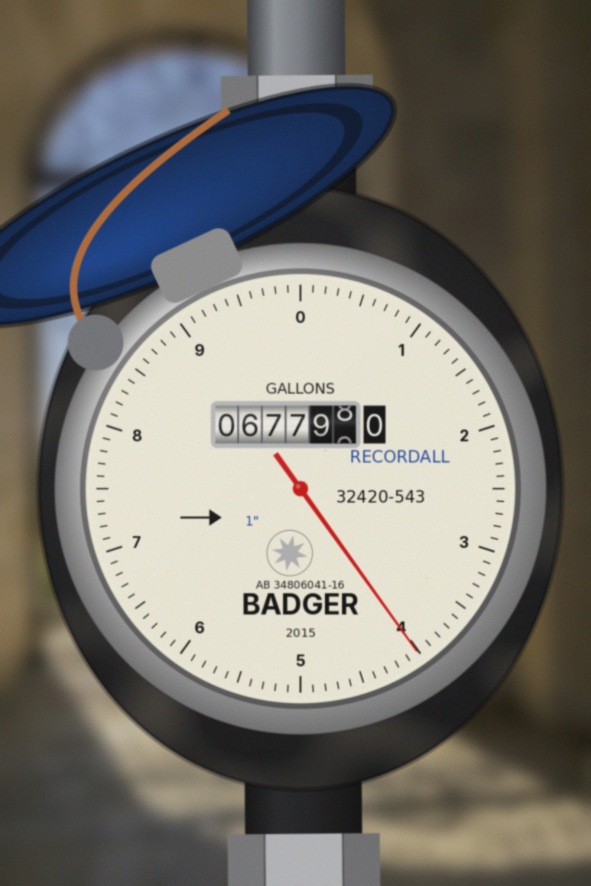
677984.0 gal
